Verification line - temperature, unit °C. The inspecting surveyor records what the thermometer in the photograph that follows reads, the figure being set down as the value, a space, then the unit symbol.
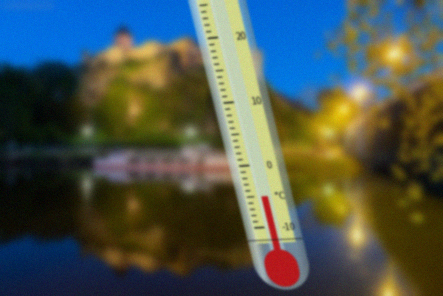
-5 °C
